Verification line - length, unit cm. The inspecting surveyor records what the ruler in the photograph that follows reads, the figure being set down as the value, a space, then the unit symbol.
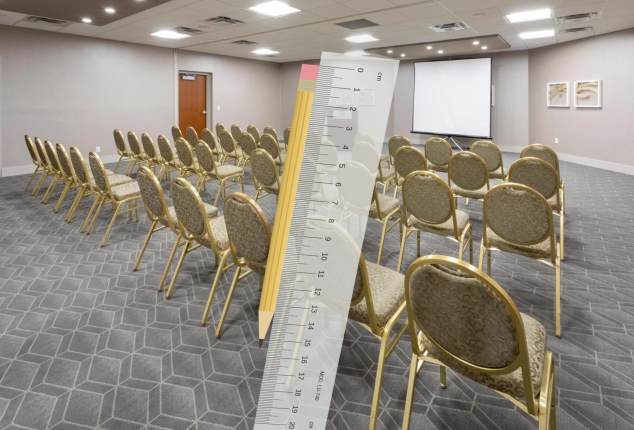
15.5 cm
